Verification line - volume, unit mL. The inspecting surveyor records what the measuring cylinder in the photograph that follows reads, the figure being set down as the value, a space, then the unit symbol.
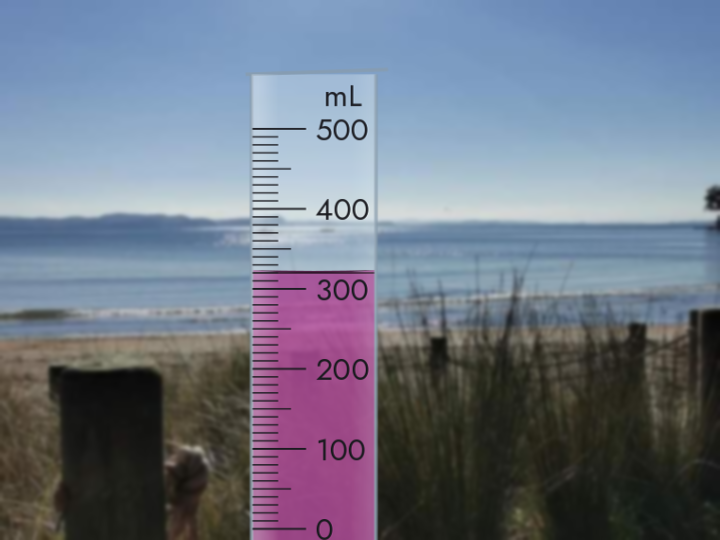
320 mL
